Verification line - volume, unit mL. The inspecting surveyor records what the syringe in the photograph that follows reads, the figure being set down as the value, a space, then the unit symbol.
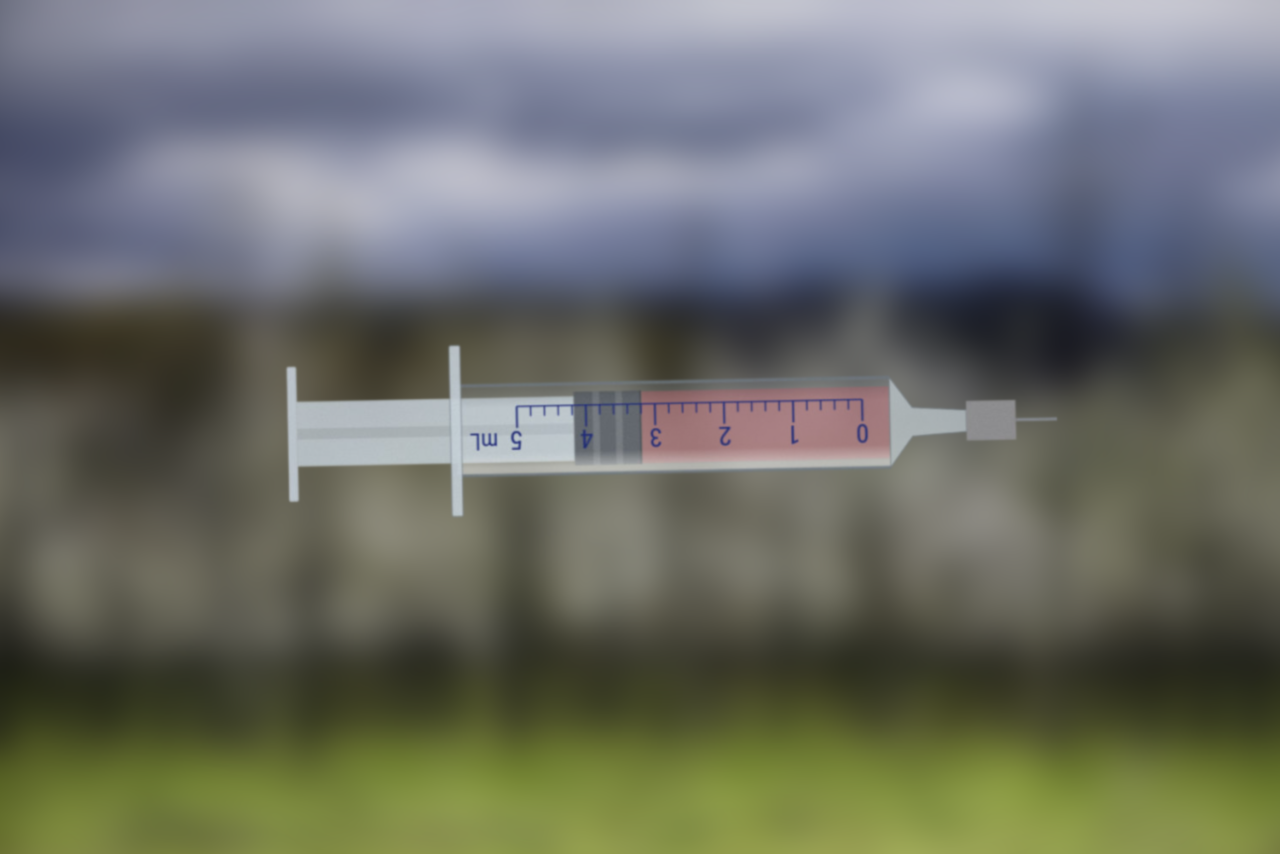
3.2 mL
